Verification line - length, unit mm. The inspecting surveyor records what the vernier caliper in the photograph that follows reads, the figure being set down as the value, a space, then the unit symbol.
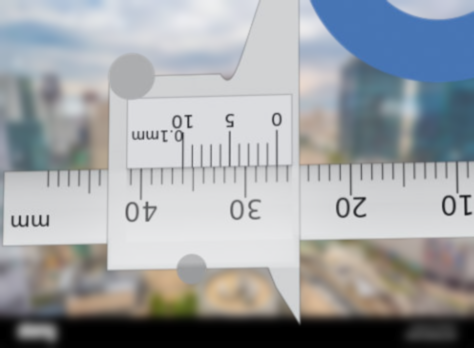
27.0 mm
